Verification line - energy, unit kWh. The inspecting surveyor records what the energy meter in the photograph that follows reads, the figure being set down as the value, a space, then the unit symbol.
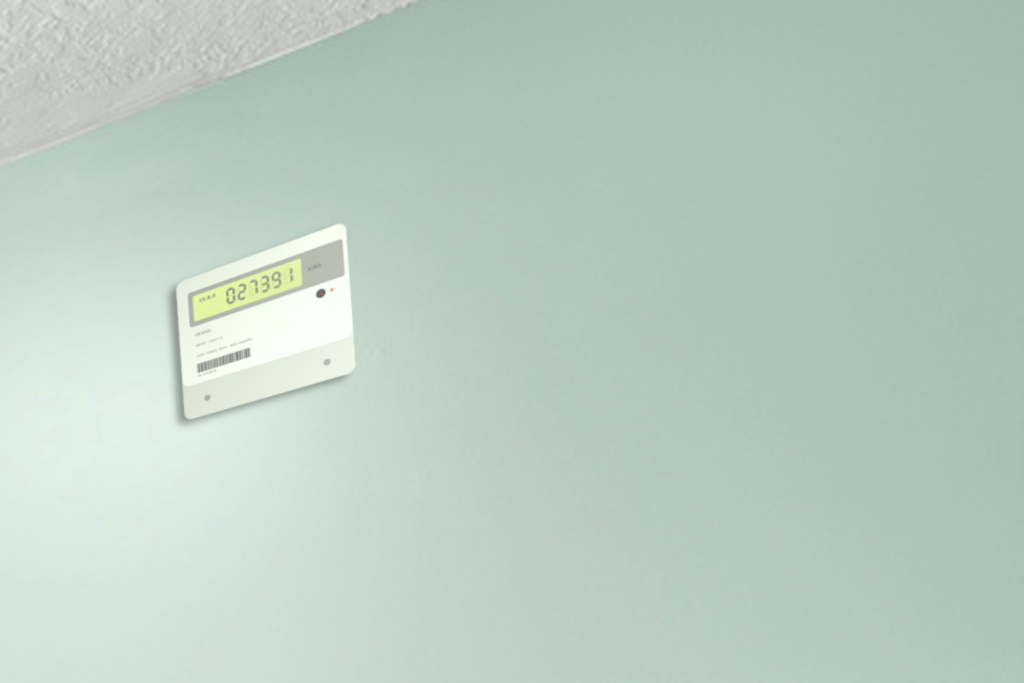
27391 kWh
